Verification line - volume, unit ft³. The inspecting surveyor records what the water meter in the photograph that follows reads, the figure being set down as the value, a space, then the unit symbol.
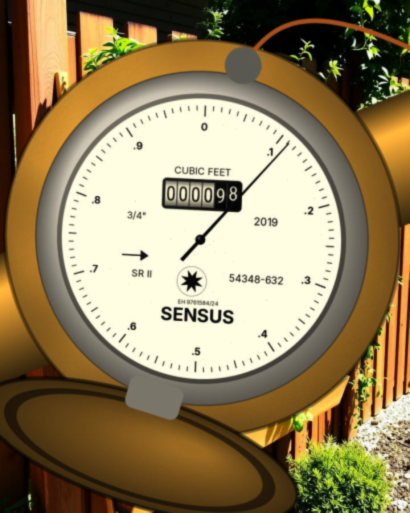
98.11 ft³
